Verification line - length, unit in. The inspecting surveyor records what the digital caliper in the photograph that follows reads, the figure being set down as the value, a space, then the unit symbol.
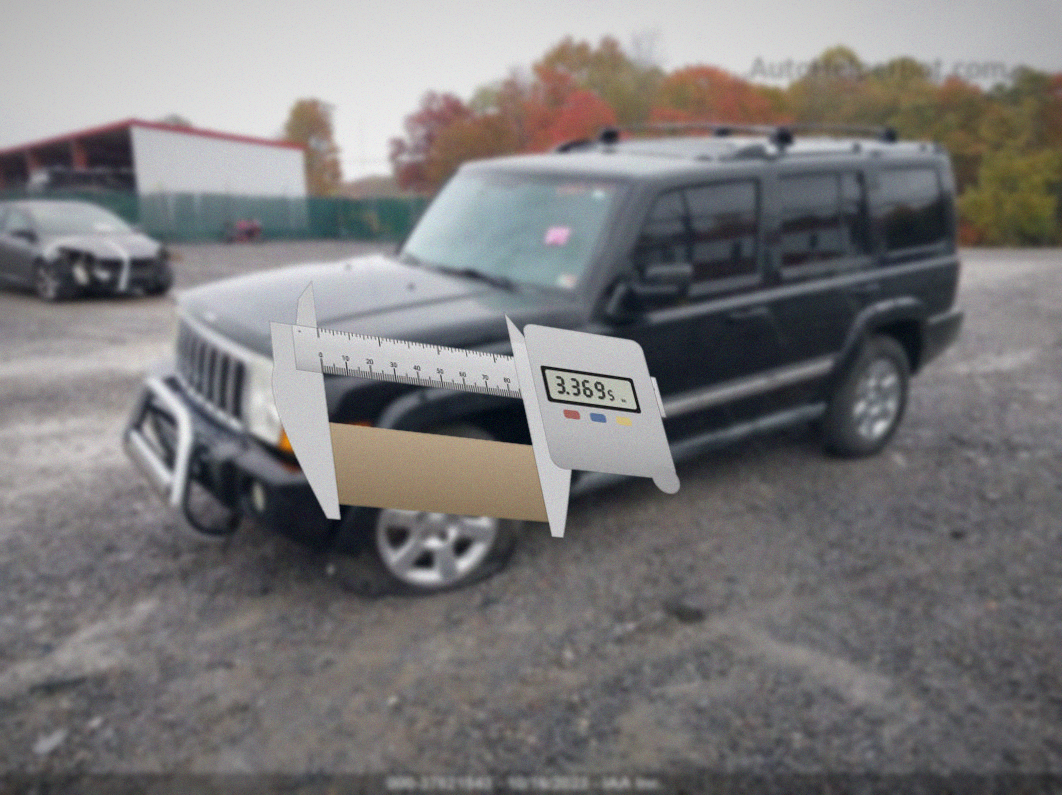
3.3695 in
